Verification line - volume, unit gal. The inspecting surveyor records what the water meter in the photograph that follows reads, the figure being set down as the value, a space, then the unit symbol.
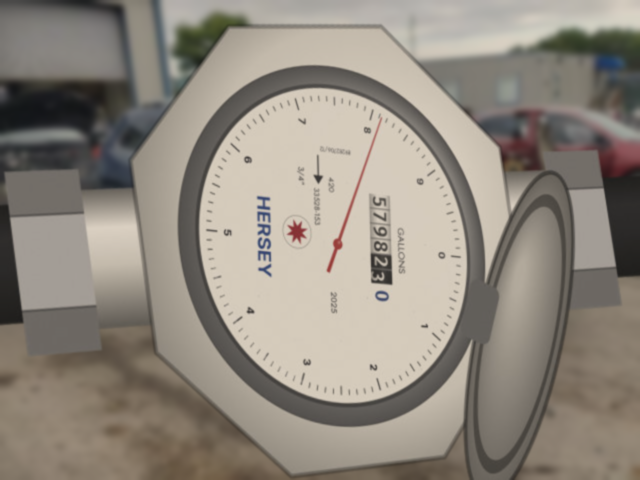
5798228.1 gal
